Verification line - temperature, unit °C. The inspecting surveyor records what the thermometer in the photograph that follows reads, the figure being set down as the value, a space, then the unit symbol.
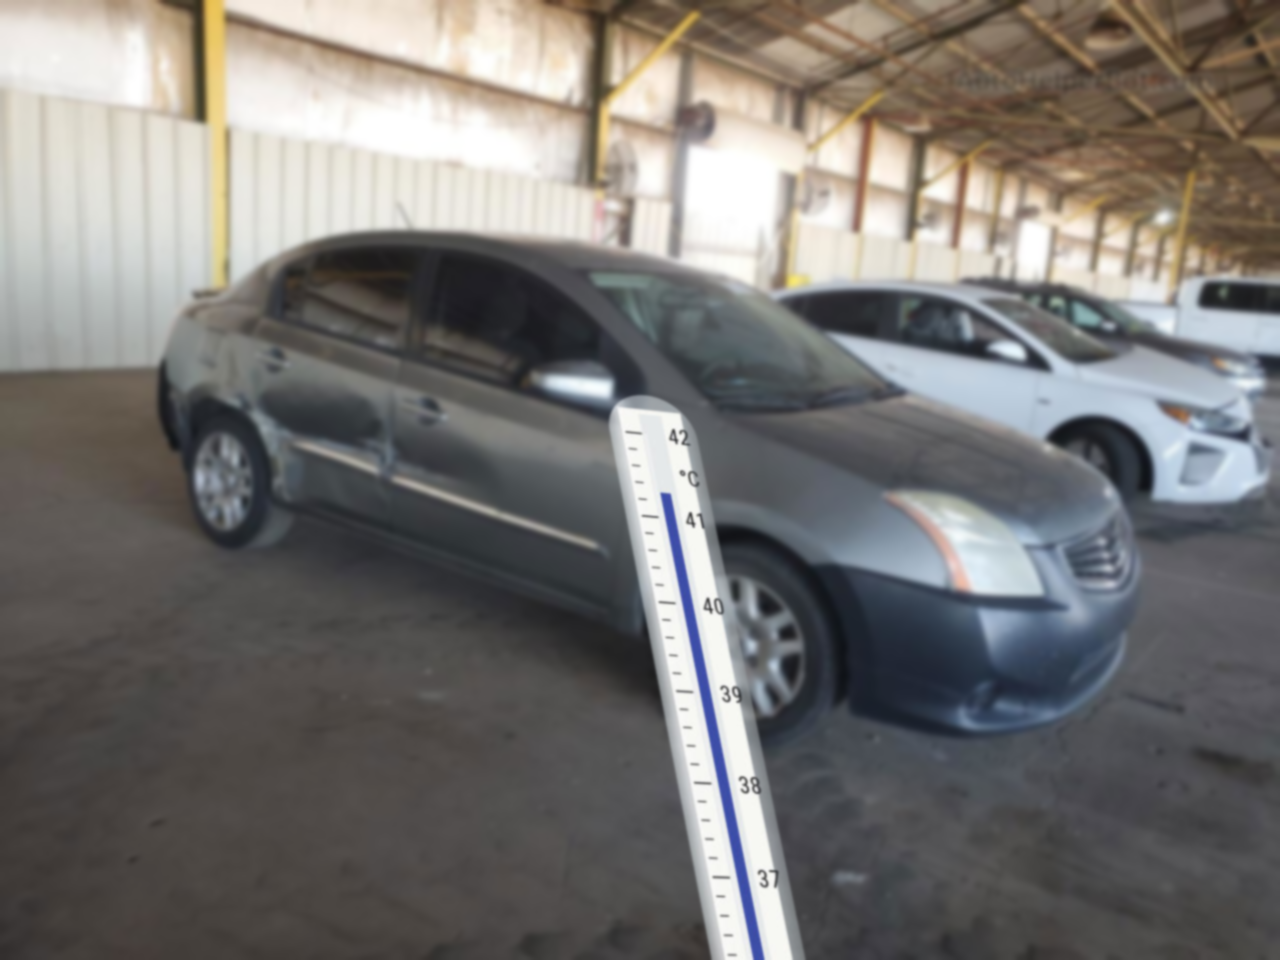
41.3 °C
